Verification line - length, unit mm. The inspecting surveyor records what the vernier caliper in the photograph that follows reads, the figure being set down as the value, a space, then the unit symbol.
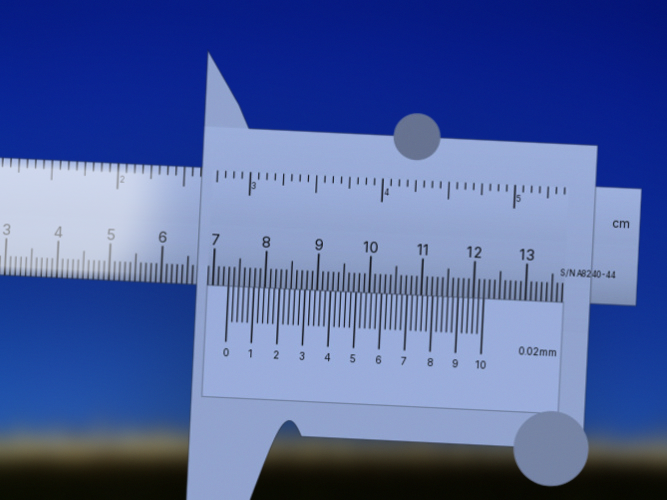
73.0 mm
